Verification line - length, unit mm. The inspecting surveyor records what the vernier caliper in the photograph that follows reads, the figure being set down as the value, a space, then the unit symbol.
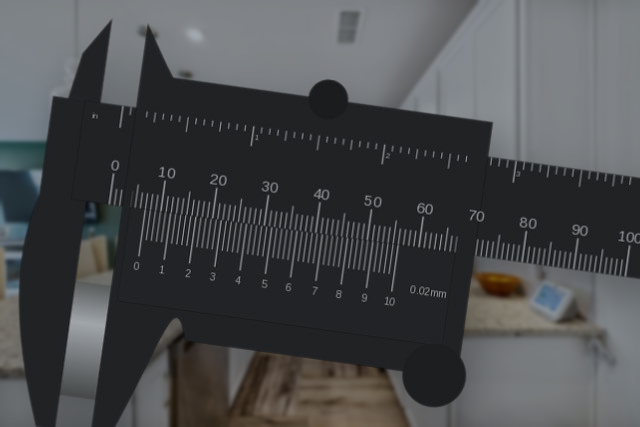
7.0 mm
